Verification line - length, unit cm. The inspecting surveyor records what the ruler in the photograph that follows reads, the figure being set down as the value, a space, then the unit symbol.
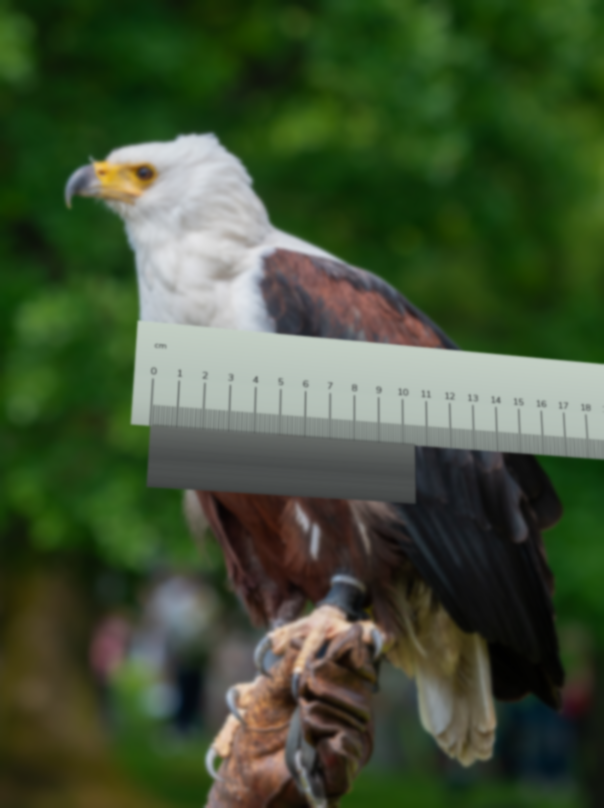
10.5 cm
